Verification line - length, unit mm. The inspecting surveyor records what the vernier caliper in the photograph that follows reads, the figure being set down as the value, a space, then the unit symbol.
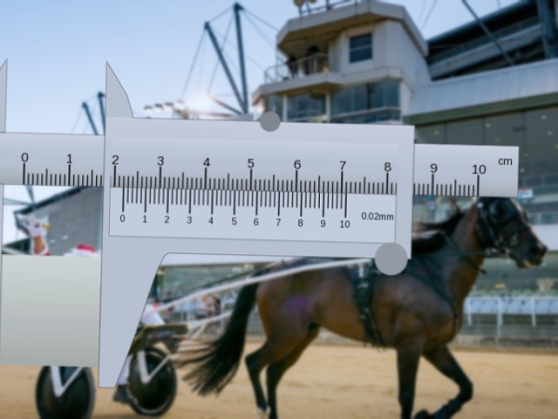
22.0 mm
